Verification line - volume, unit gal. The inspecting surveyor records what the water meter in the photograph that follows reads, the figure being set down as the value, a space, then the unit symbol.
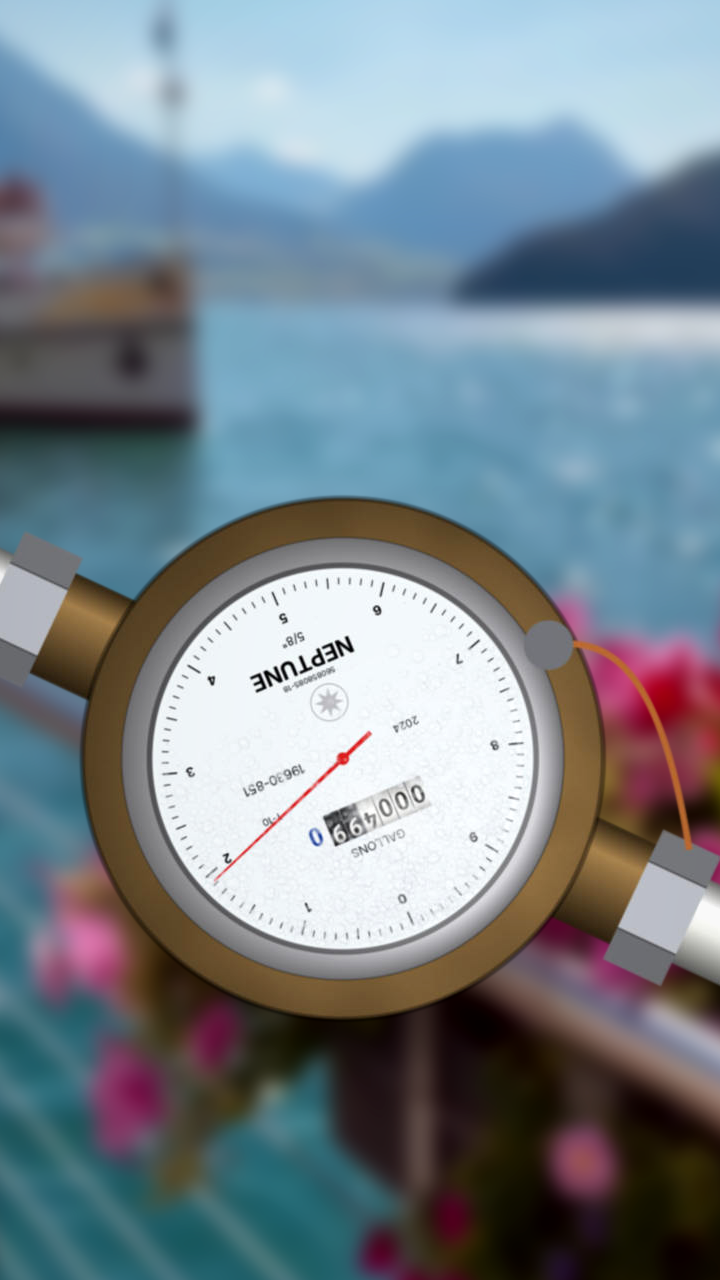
4991.9 gal
